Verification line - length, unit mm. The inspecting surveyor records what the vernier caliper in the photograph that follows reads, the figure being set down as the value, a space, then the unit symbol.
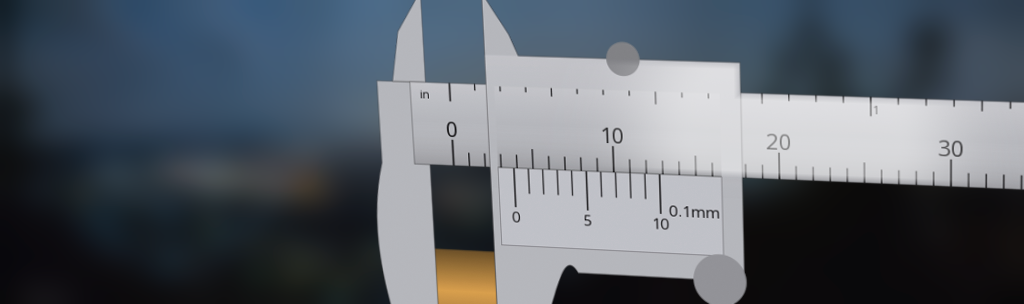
3.8 mm
